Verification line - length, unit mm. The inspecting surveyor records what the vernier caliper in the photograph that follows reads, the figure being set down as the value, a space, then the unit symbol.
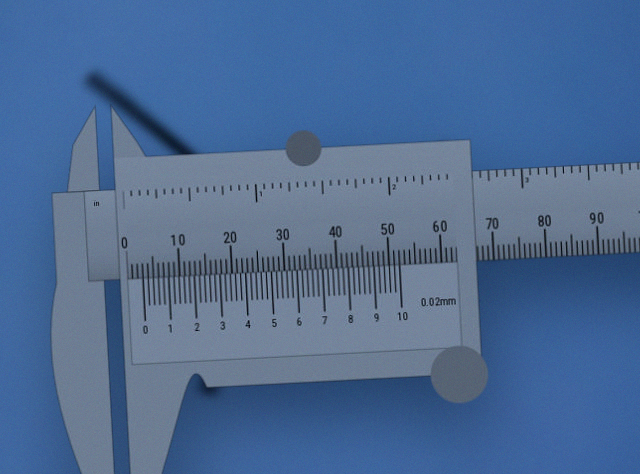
3.0 mm
